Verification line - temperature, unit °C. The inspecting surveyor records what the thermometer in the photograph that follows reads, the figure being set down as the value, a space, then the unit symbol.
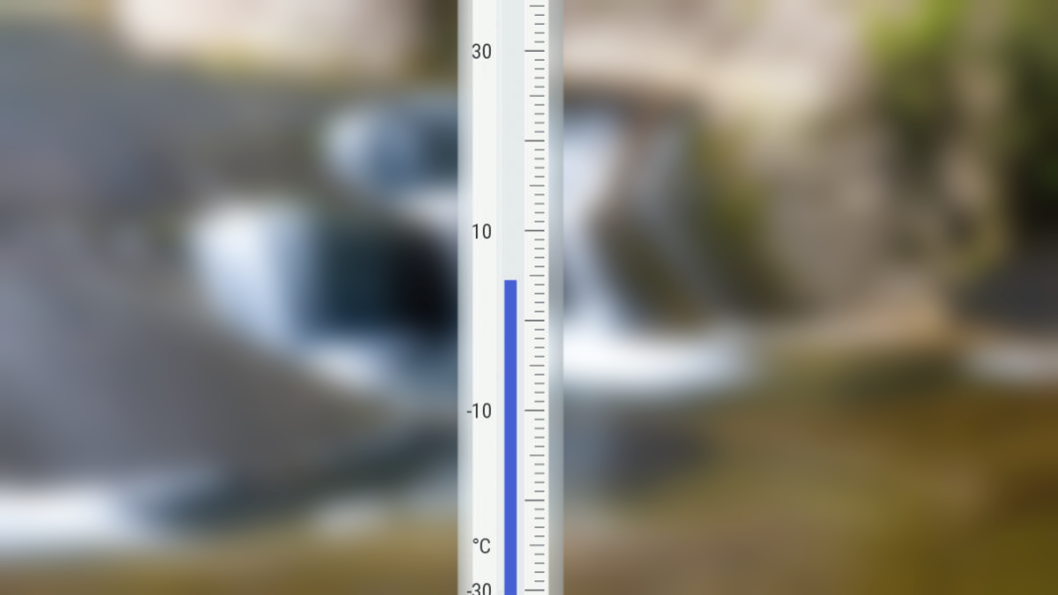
4.5 °C
